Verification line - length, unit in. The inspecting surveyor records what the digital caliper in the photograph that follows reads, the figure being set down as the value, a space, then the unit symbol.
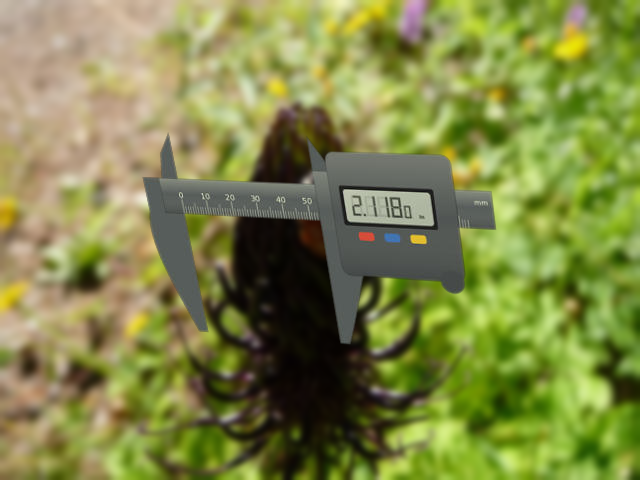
2.1180 in
